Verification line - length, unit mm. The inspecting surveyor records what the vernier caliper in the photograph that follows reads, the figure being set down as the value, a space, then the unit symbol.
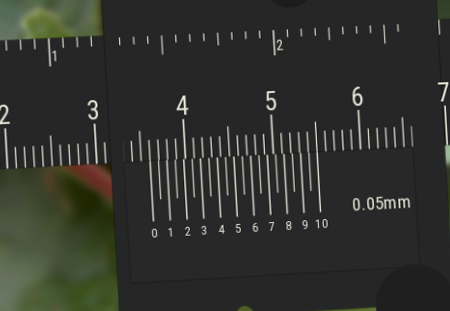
36.0 mm
